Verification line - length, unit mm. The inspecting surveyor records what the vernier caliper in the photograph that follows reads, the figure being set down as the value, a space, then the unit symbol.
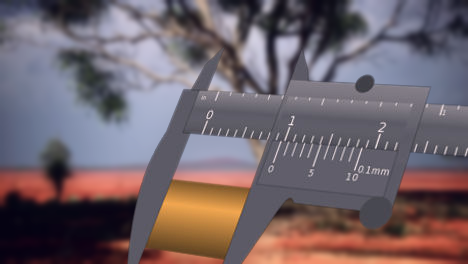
9.6 mm
